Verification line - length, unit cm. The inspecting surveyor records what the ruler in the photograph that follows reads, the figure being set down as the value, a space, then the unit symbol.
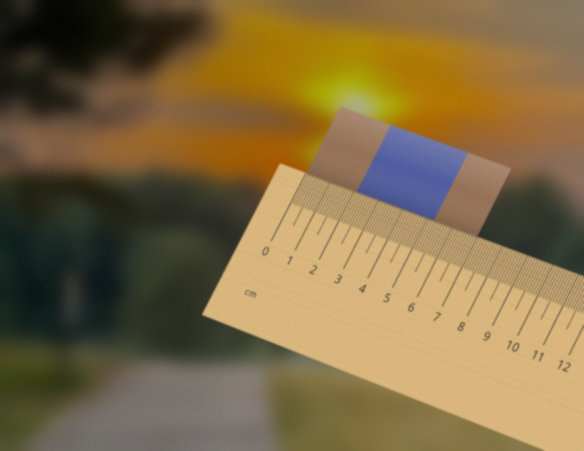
7 cm
